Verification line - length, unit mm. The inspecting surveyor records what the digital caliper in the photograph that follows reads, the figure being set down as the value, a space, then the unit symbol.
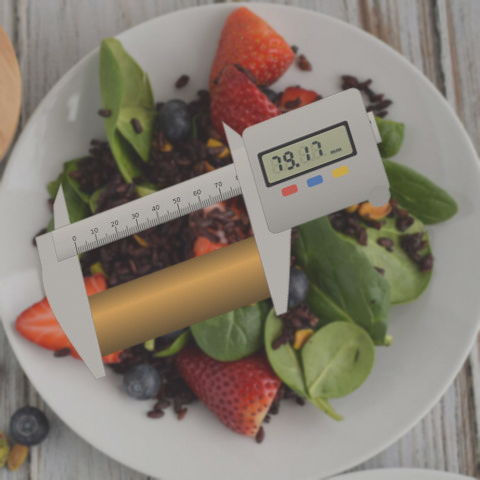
79.17 mm
